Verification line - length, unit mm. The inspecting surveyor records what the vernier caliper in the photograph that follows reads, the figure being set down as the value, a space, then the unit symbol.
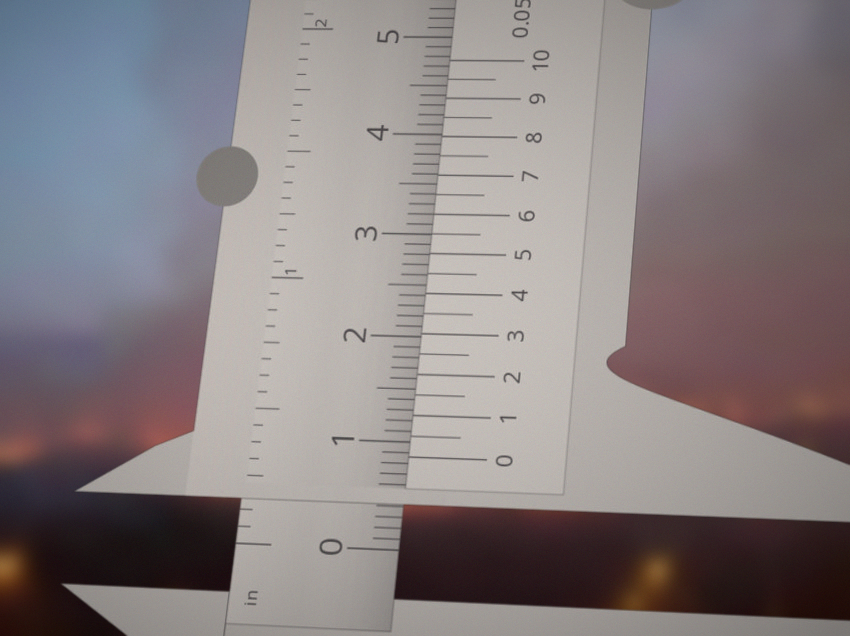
8.6 mm
